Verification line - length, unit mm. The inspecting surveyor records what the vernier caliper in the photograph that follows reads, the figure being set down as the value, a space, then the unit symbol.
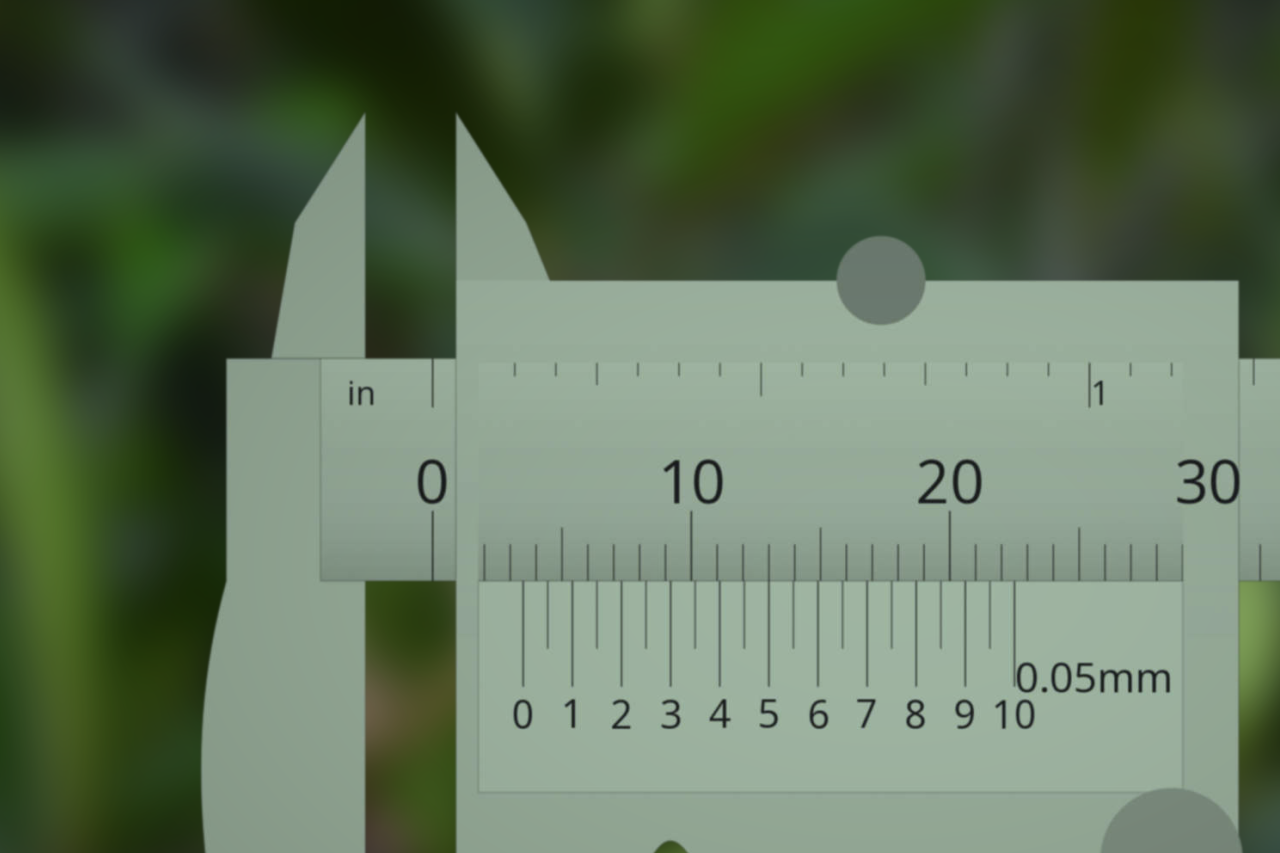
3.5 mm
